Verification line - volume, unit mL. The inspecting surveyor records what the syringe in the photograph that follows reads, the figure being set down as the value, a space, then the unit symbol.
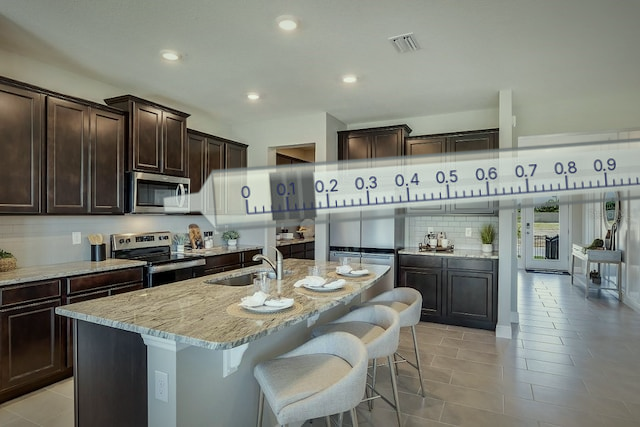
0.06 mL
